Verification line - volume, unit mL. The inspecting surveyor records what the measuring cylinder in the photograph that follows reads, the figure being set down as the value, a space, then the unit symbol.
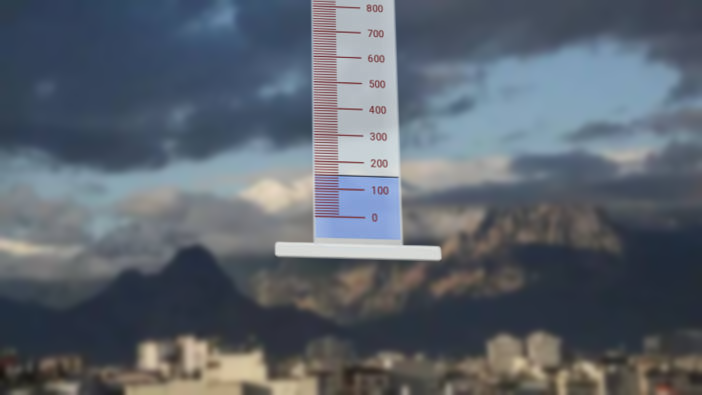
150 mL
